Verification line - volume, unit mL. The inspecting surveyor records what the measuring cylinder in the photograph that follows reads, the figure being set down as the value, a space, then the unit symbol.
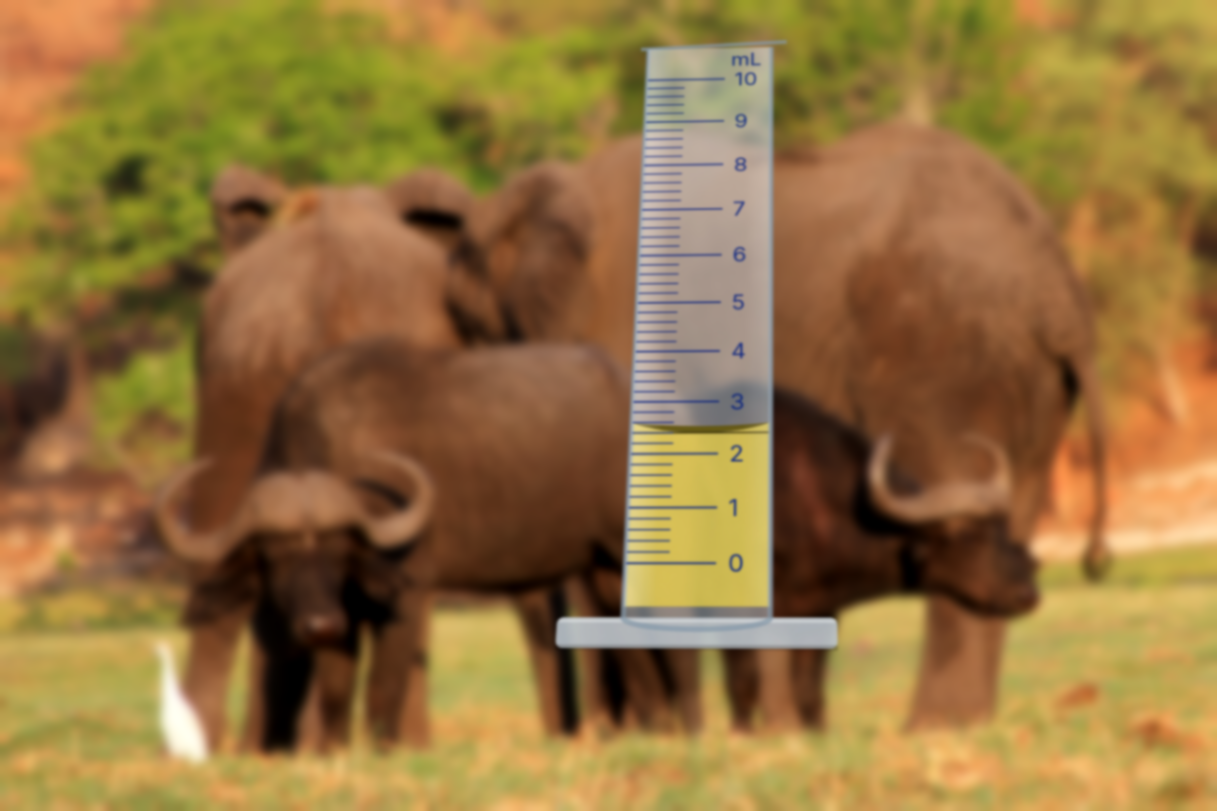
2.4 mL
